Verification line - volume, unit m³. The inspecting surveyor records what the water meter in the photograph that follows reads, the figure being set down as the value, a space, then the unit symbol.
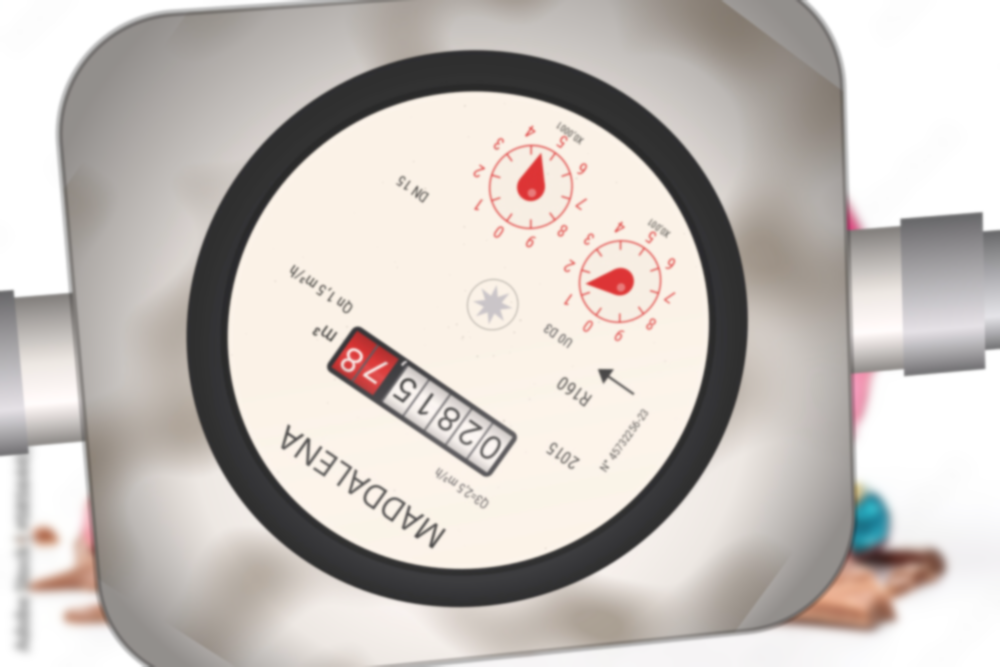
2815.7814 m³
